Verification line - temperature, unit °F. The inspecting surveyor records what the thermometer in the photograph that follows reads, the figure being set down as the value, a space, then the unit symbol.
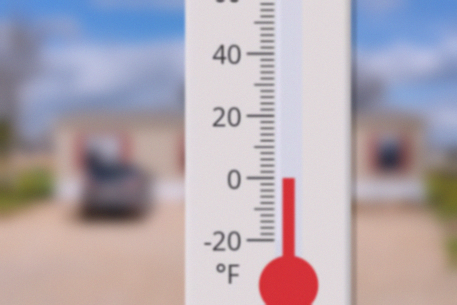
0 °F
